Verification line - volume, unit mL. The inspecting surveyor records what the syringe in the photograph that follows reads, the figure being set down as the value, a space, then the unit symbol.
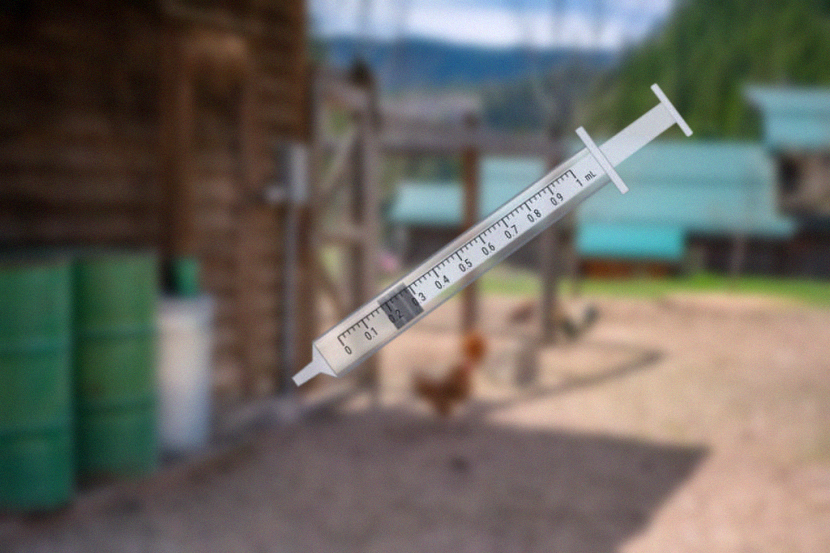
0.18 mL
